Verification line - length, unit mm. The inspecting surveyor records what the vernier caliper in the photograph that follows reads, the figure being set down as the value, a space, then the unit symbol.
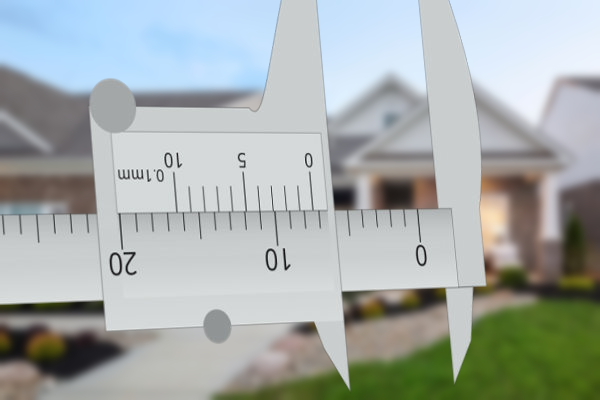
7.4 mm
